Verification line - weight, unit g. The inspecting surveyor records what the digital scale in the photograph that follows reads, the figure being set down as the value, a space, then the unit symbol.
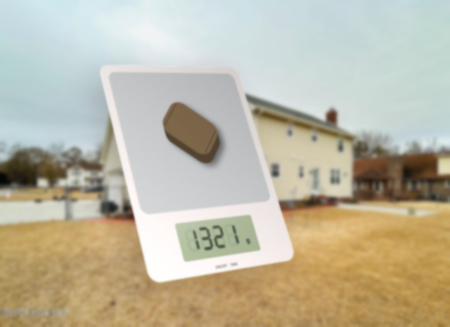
1321 g
